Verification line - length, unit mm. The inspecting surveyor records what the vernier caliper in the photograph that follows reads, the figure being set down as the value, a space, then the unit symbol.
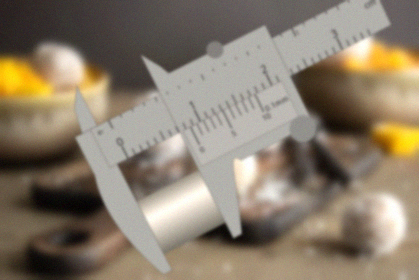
8.6 mm
